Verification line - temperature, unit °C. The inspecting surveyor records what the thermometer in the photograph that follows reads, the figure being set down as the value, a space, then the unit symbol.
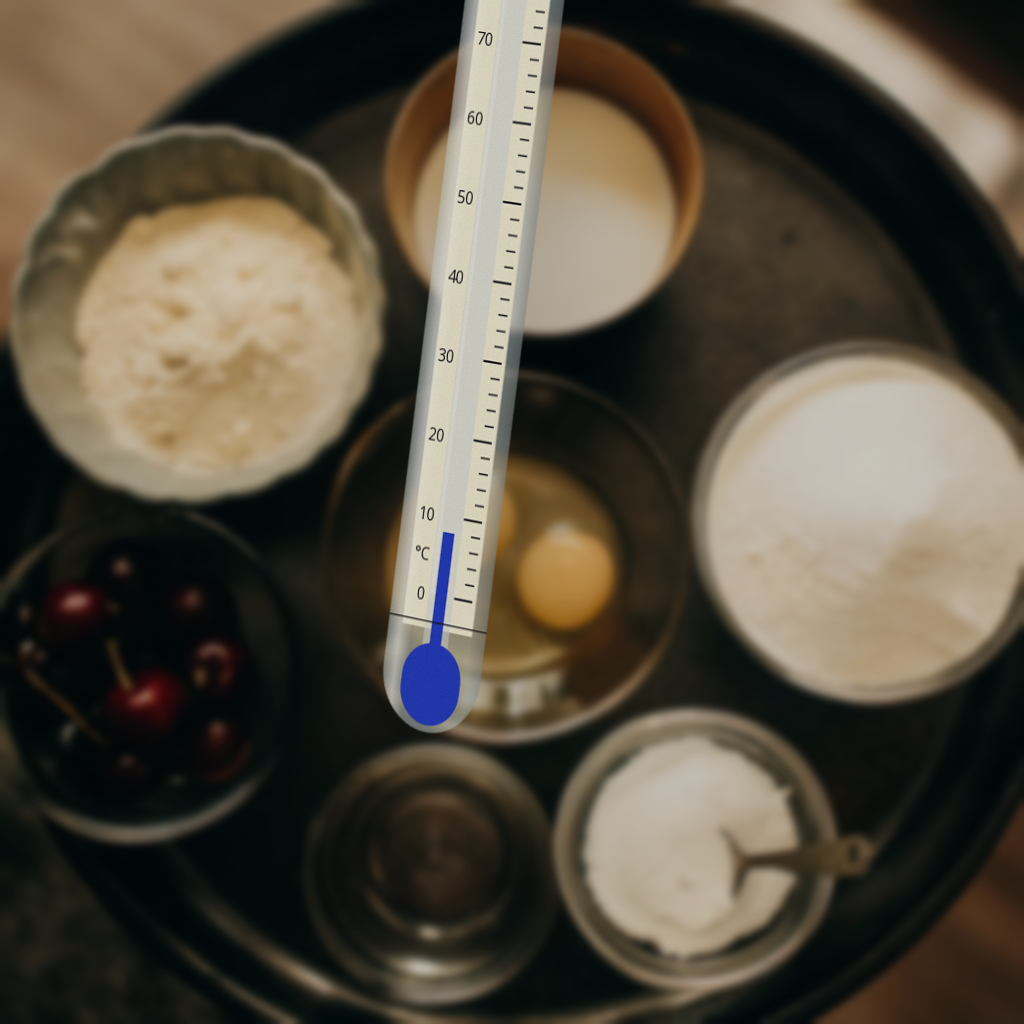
8 °C
